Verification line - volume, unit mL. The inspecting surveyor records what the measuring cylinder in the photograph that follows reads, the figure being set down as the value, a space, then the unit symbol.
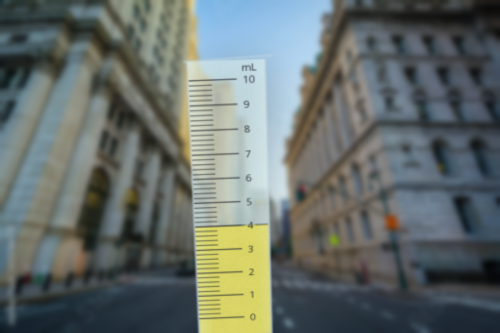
4 mL
